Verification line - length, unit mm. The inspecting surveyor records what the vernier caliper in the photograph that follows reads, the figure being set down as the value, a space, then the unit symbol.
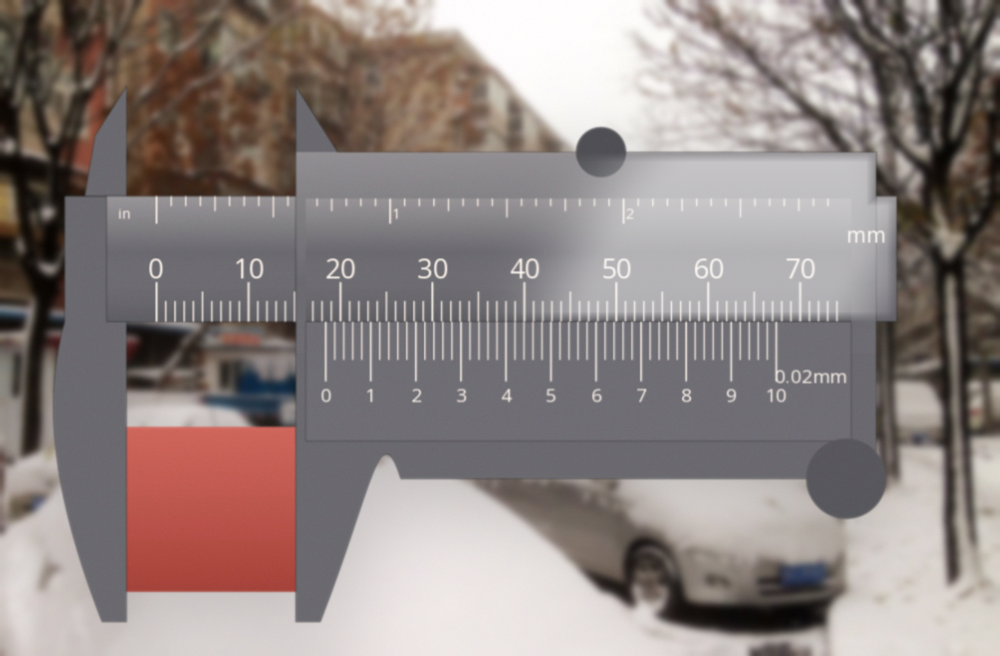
18.4 mm
